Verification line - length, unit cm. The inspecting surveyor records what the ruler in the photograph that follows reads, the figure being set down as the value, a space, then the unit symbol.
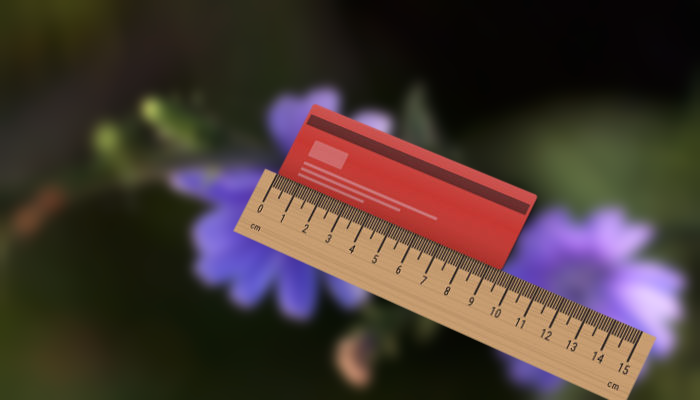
9.5 cm
